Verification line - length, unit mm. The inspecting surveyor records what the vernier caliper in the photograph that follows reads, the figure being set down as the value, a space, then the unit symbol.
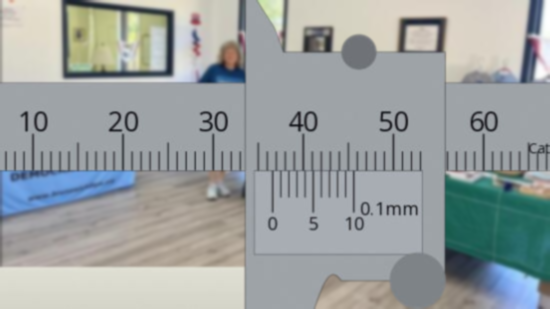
36.6 mm
